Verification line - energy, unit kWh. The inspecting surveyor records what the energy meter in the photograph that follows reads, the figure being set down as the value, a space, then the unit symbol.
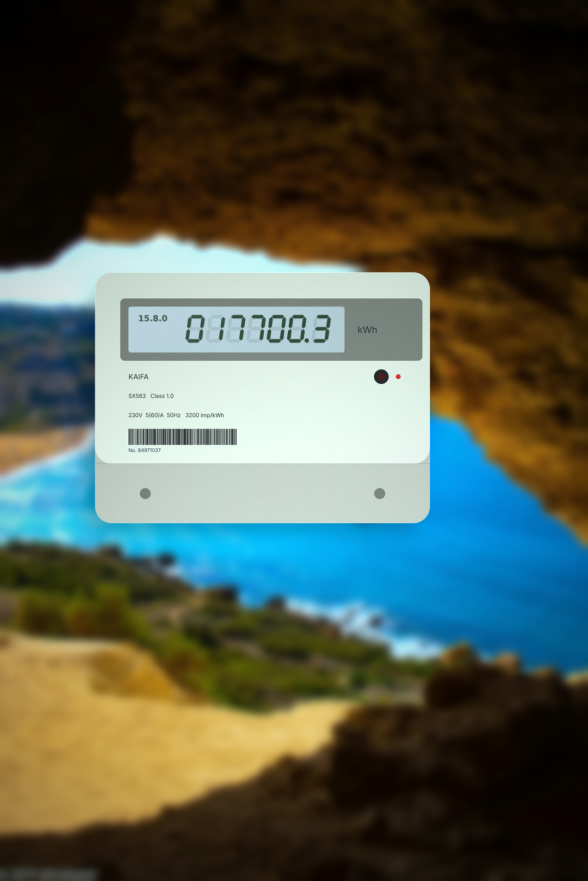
17700.3 kWh
